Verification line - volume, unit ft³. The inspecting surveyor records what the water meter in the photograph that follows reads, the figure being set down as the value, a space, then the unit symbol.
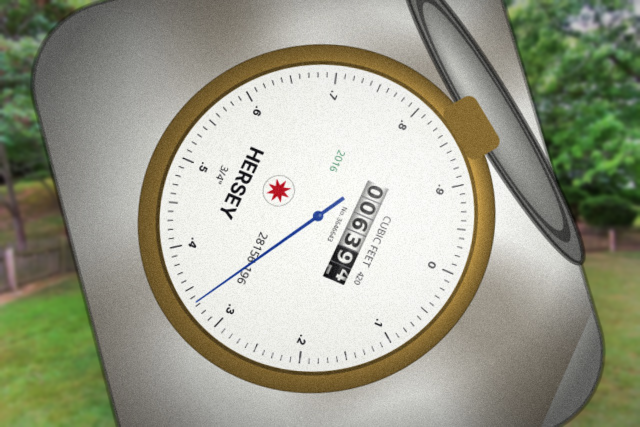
6394.33 ft³
